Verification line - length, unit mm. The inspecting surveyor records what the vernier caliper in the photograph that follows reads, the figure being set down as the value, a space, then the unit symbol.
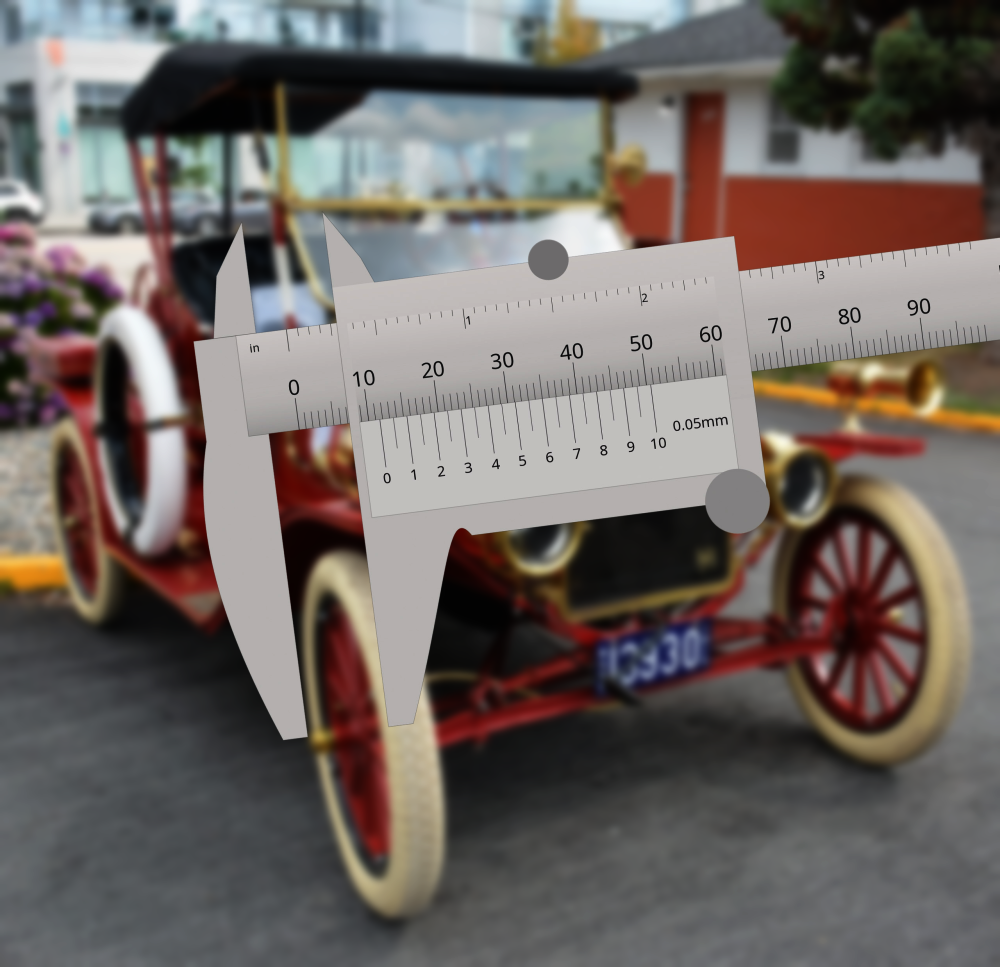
11.6 mm
